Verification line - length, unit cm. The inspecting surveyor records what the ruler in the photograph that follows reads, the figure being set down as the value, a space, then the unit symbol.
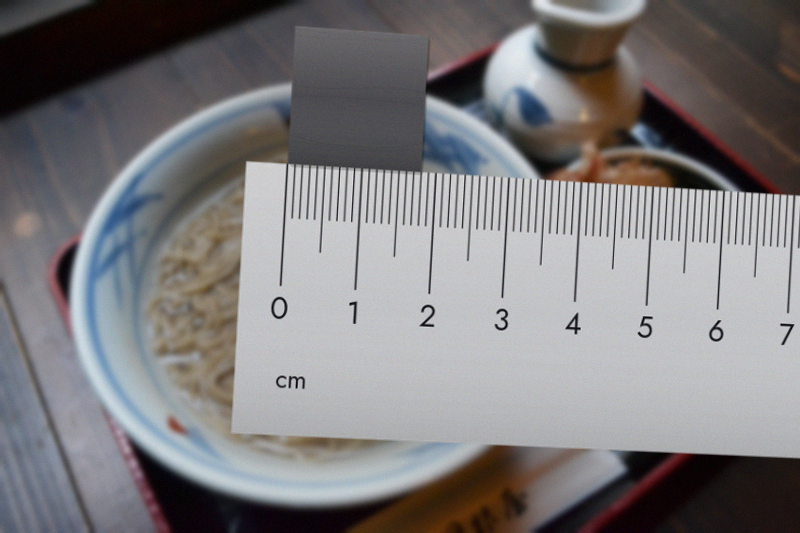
1.8 cm
